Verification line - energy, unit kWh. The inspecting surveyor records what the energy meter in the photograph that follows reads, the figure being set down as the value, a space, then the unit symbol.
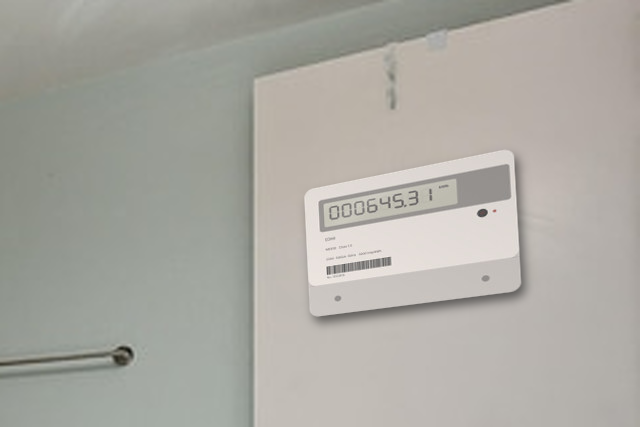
645.31 kWh
